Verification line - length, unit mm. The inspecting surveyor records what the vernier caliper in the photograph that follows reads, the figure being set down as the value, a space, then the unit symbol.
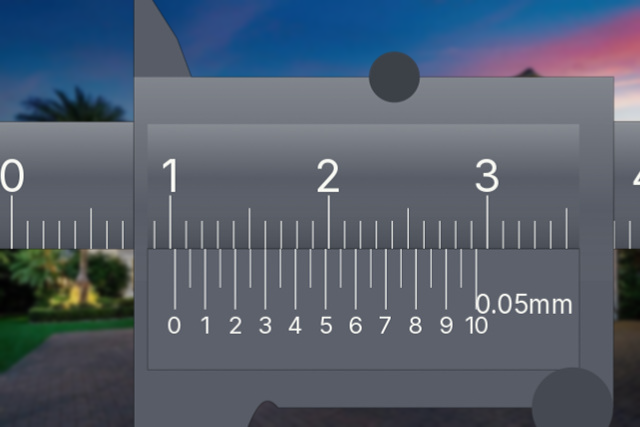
10.3 mm
